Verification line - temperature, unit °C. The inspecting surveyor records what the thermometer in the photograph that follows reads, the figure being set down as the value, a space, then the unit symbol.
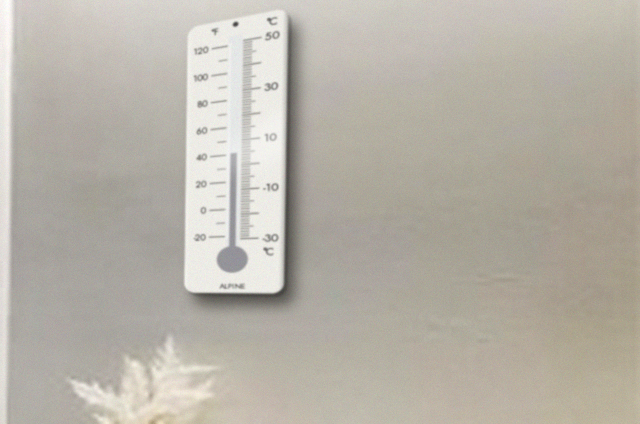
5 °C
